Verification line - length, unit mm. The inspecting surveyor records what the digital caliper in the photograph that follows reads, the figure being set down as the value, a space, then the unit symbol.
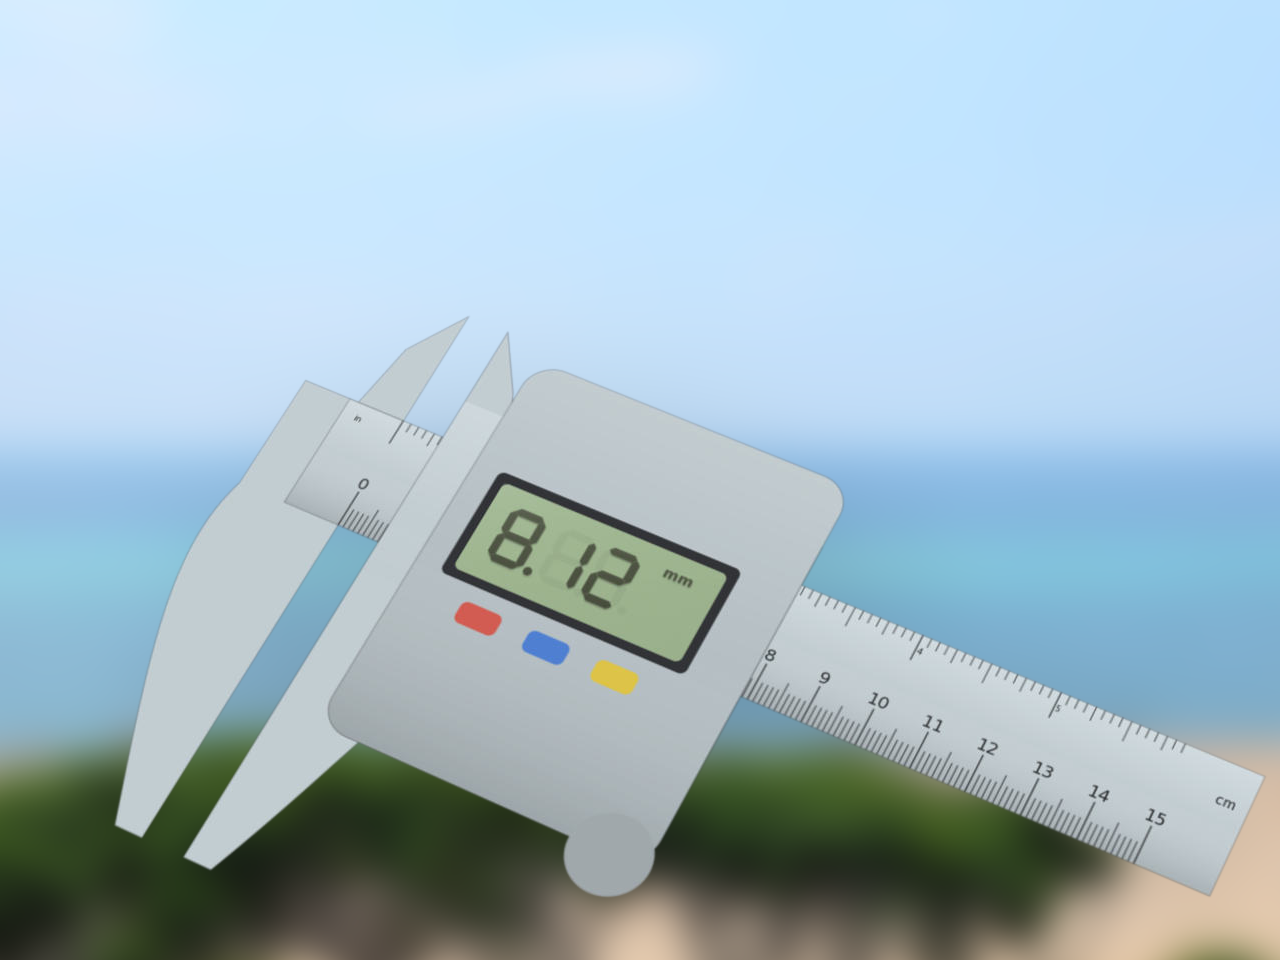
8.12 mm
